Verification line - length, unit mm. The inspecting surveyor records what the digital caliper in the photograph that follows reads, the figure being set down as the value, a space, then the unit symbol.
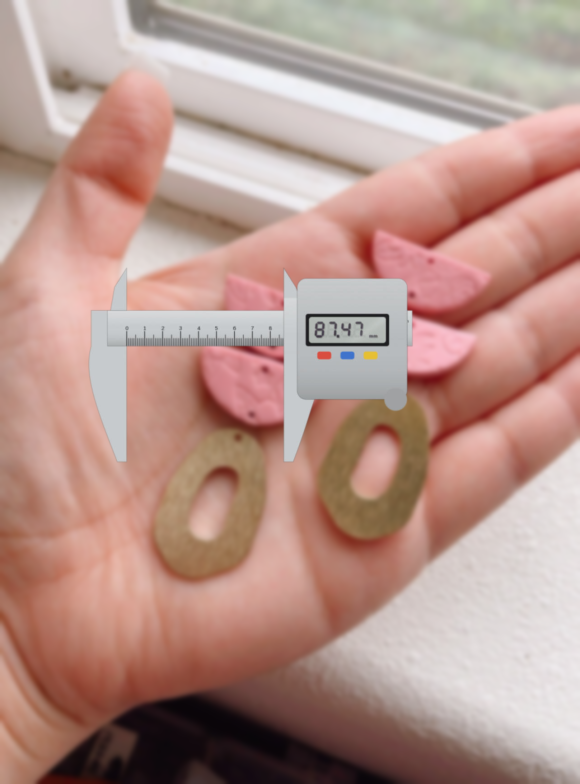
87.47 mm
